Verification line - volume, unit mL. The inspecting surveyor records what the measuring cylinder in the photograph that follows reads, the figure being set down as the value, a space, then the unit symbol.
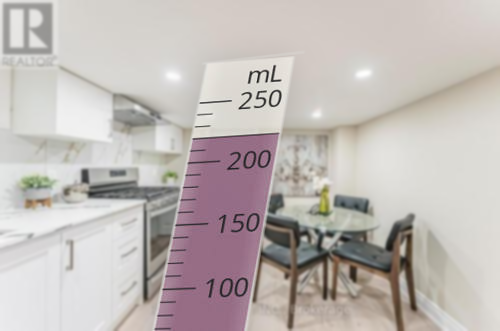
220 mL
